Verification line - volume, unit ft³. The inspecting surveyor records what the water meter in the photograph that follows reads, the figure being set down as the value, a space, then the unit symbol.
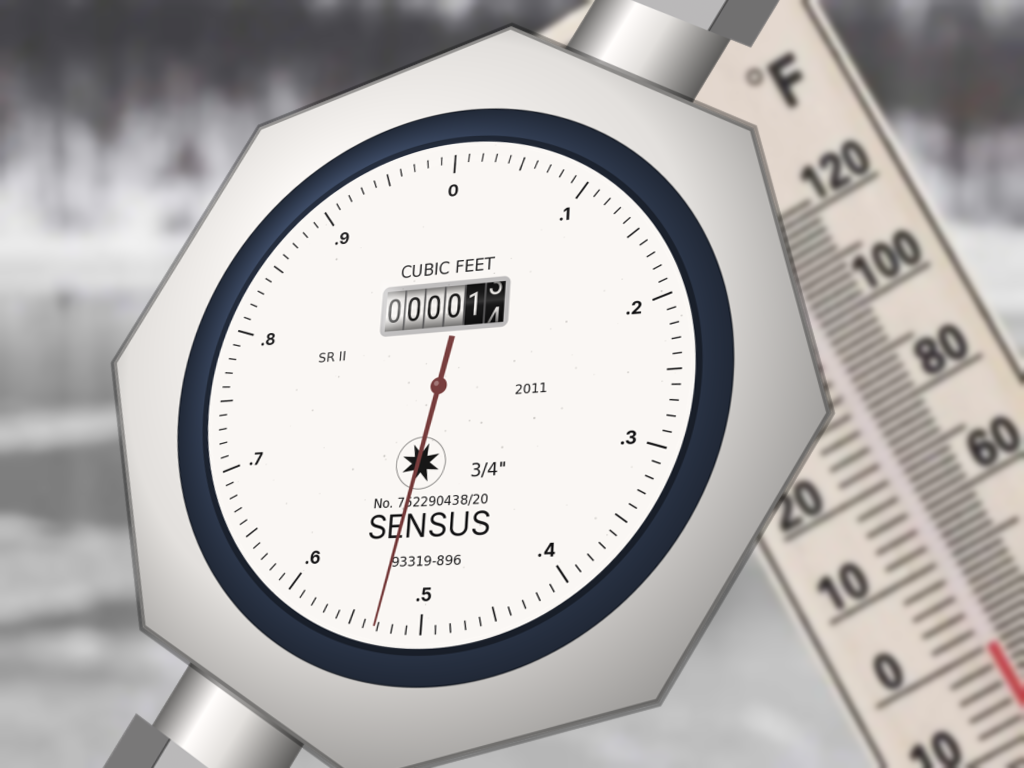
13.53 ft³
